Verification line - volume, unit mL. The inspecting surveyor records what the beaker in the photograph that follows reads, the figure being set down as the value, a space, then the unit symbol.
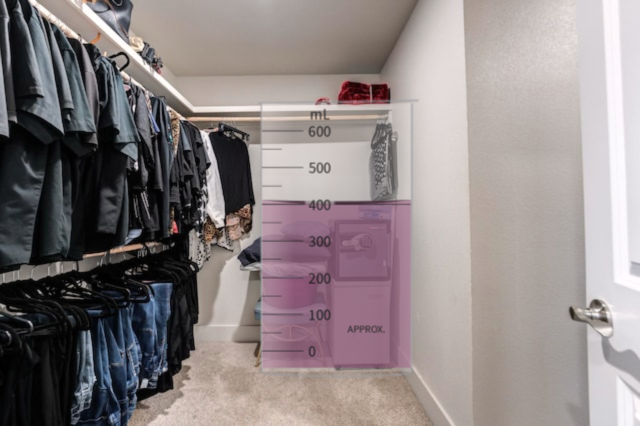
400 mL
